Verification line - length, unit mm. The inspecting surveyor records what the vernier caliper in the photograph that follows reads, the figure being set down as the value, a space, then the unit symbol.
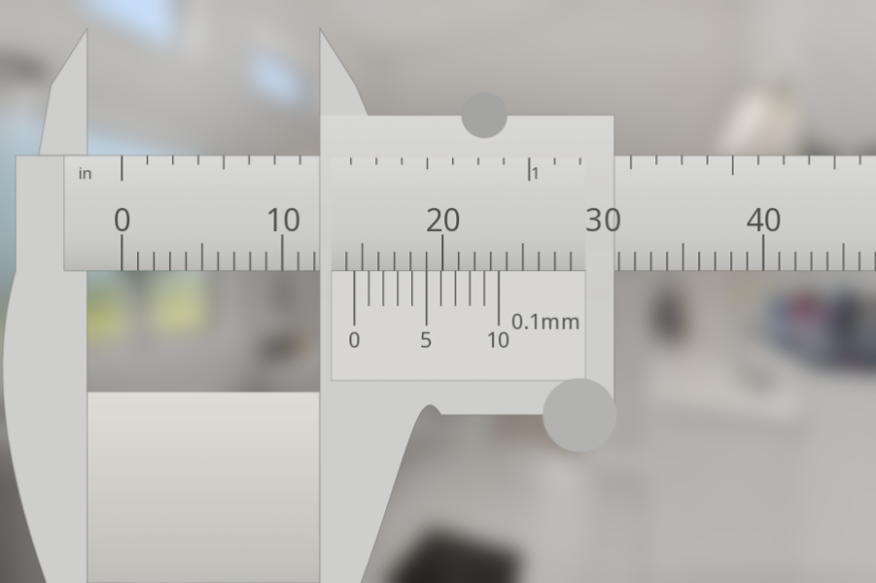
14.5 mm
